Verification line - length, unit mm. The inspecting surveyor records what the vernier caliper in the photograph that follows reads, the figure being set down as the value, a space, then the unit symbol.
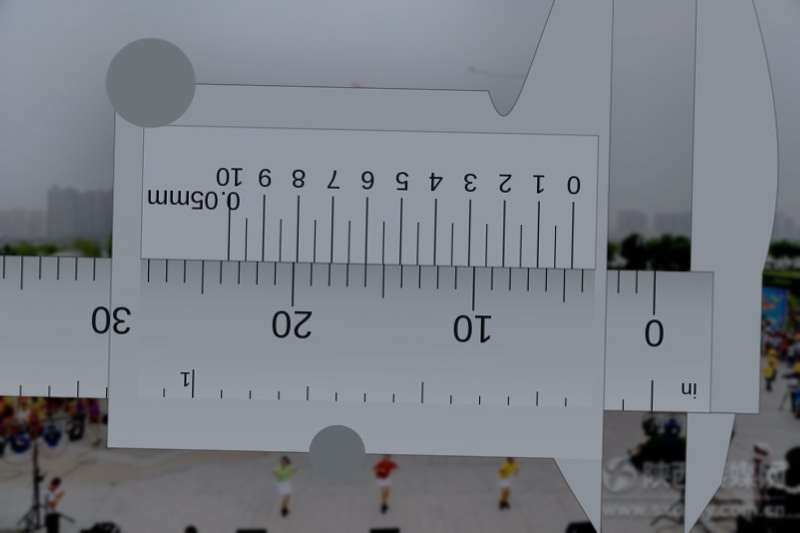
4.6 mm
